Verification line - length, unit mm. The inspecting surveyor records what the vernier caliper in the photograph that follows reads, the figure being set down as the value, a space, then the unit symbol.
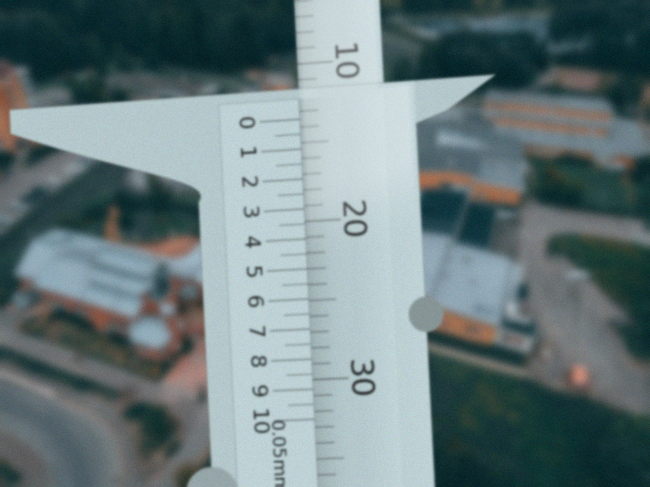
13.5 mm
